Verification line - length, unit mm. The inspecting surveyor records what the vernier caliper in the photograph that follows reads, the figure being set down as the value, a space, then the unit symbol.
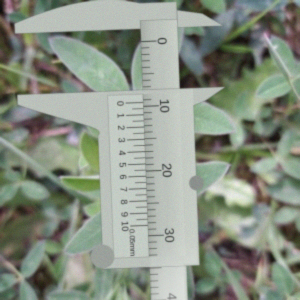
9.4 mm
